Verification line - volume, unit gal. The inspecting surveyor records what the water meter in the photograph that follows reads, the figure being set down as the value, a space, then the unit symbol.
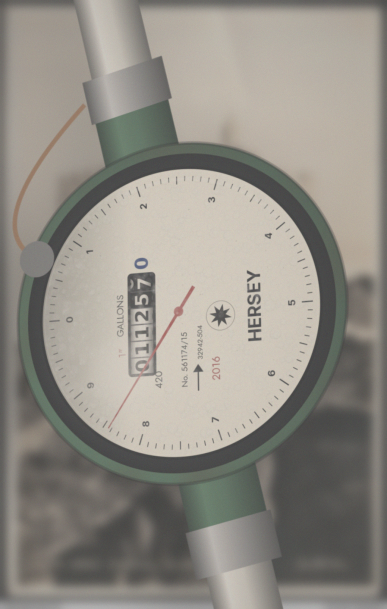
112568.4 gal
